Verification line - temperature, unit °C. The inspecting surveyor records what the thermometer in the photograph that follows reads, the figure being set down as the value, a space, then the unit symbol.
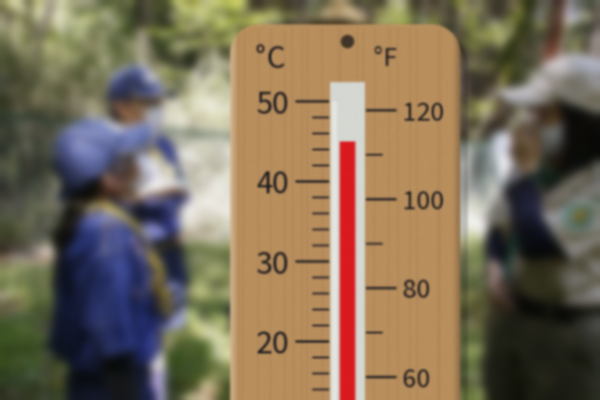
45 °C
